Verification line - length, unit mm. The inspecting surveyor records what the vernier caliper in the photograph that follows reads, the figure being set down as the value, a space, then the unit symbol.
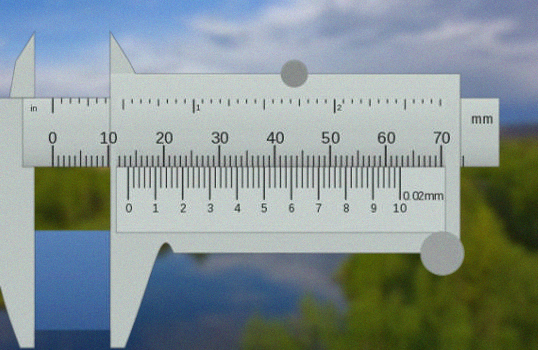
13.6 mm
